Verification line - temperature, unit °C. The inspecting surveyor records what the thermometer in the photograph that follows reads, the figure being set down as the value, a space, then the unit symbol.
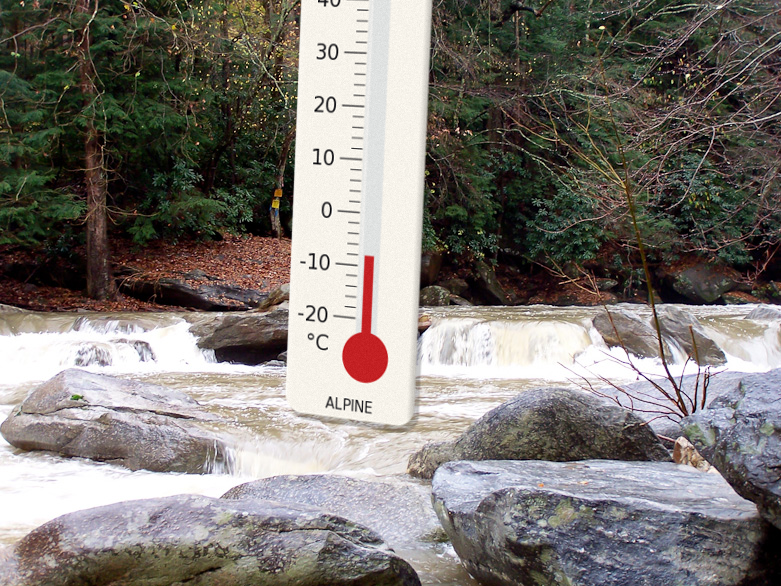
-8 °C
